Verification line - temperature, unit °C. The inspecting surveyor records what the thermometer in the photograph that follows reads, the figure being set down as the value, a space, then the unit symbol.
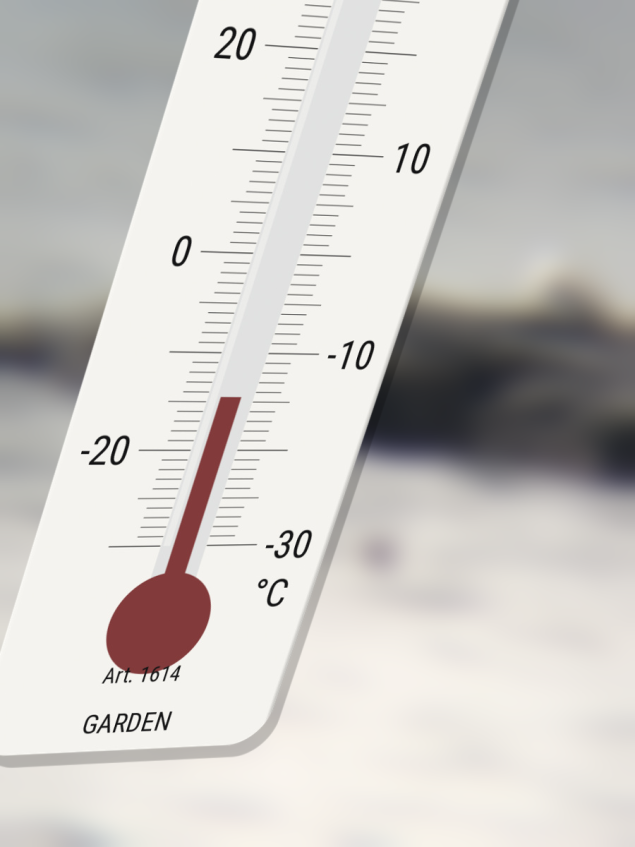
-14.5 °C
